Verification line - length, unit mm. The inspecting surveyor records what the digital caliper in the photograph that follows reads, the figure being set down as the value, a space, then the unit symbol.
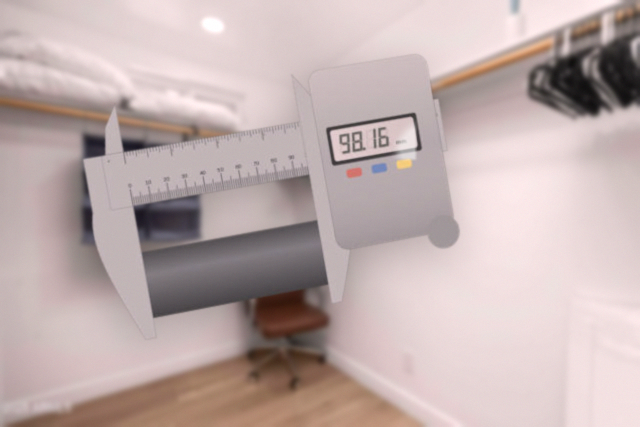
98.16 mm
